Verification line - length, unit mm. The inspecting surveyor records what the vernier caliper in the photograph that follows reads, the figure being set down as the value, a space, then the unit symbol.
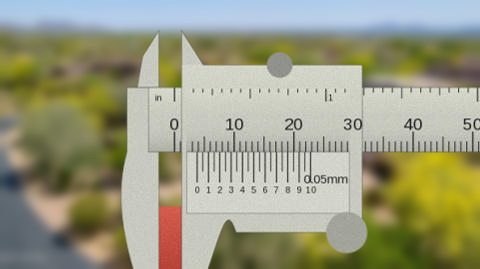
3.8 mm
